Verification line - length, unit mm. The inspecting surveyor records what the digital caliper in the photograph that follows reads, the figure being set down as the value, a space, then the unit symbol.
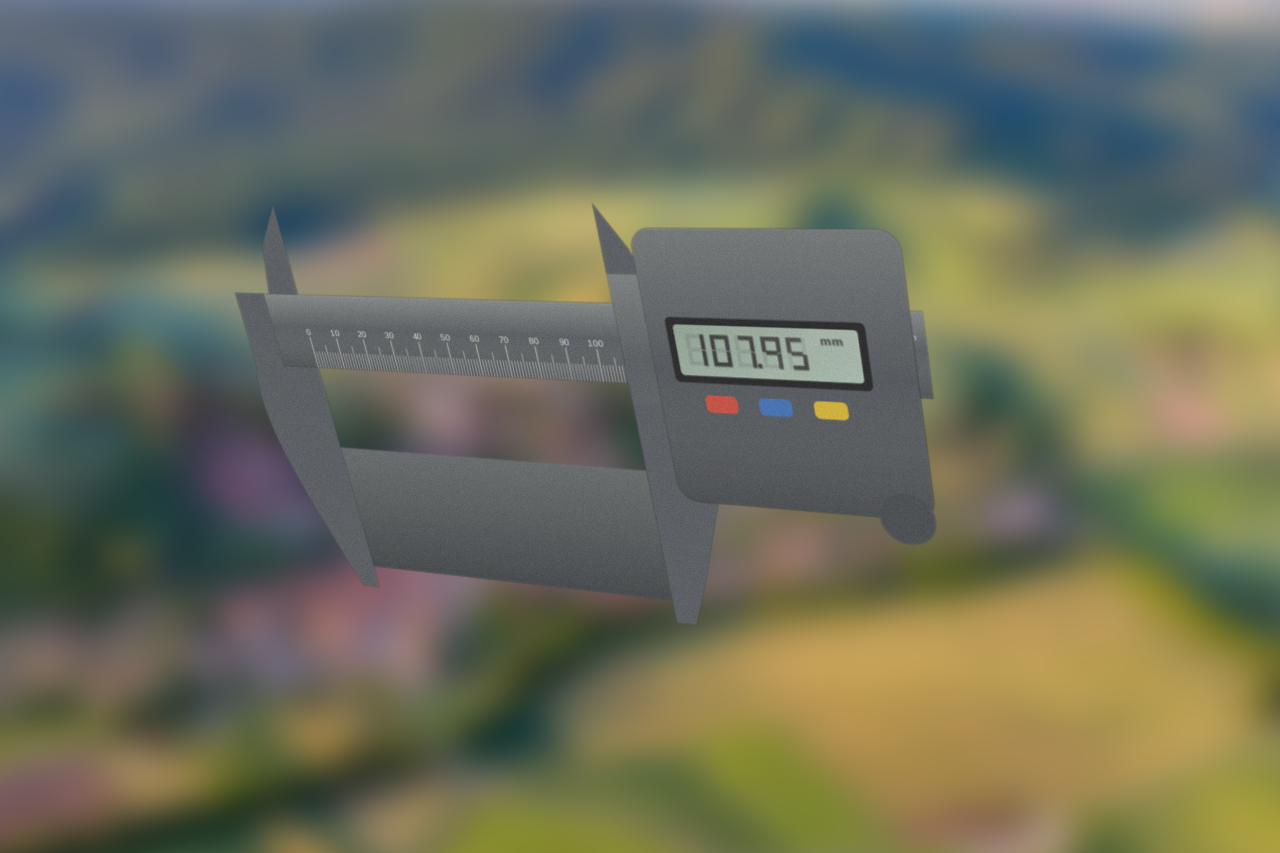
107.95 mm
